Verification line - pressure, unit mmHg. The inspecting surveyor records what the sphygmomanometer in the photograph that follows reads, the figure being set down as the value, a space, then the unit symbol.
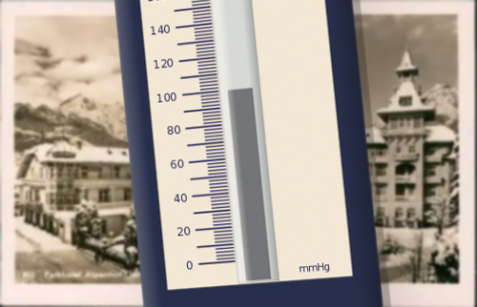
100 mmHg
